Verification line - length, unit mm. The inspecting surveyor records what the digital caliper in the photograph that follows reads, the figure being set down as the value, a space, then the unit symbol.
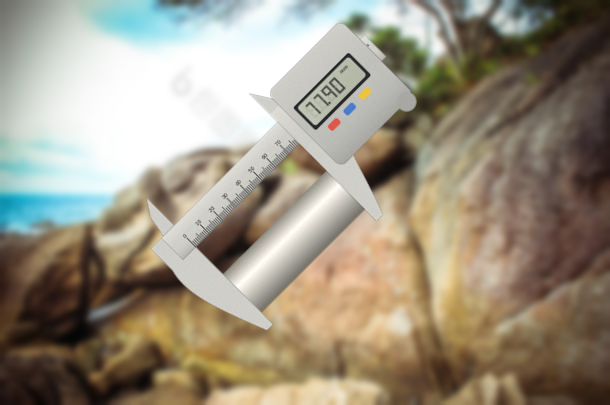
77.90 mm
